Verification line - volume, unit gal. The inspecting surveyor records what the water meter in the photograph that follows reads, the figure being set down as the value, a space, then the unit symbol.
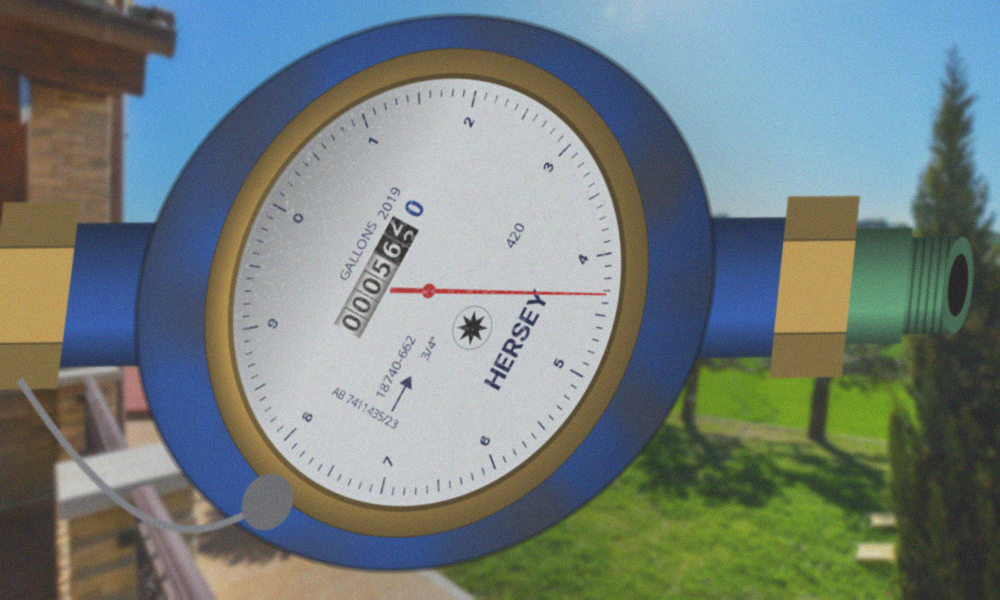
5624.3 gal
